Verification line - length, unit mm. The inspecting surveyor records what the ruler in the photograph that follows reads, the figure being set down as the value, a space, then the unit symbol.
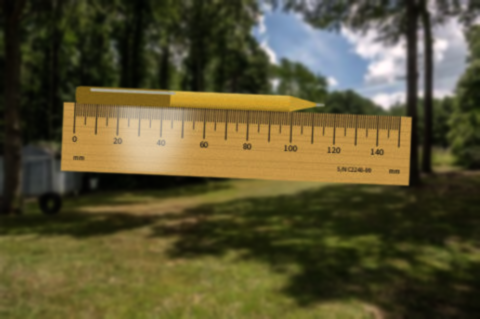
115 mm
